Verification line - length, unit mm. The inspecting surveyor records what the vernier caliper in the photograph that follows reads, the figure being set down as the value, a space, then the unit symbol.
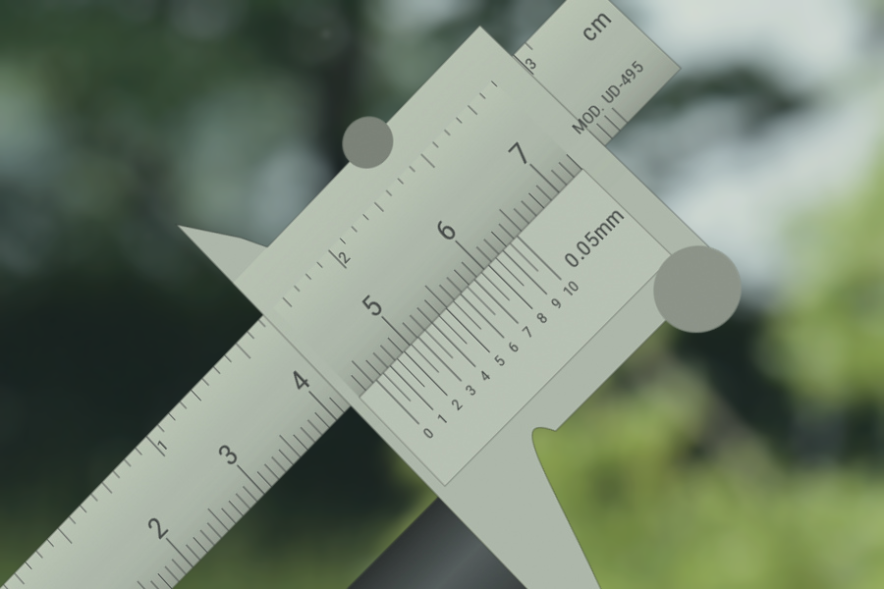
45.4 mm
